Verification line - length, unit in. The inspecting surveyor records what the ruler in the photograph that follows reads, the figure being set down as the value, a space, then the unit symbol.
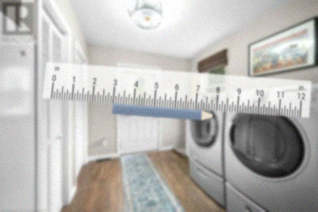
5 in
